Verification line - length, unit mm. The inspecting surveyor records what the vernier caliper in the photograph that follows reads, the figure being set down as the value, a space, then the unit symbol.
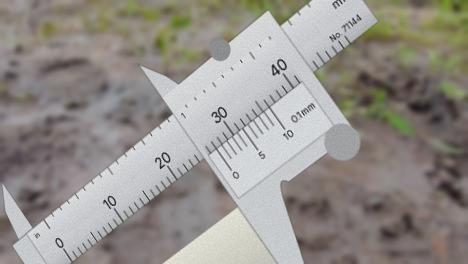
27.0 mm
